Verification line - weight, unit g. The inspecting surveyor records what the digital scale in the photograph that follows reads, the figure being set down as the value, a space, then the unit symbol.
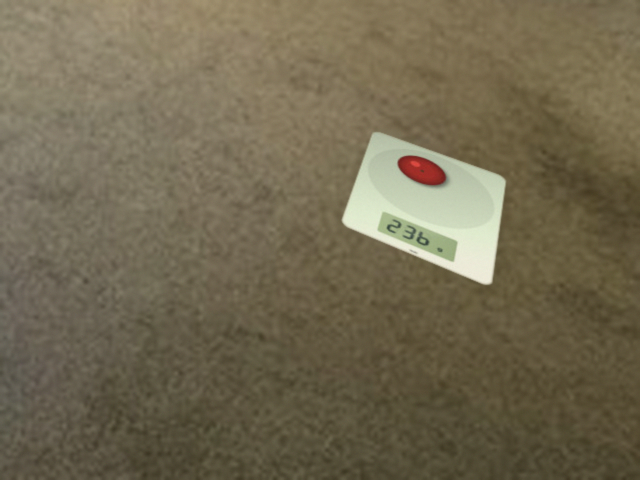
236 g
